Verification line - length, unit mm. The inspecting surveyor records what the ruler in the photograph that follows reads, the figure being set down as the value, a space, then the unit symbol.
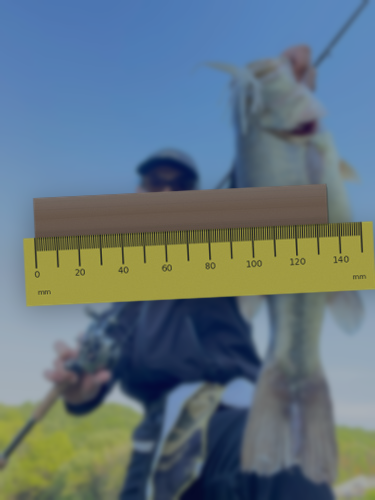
135 mm
